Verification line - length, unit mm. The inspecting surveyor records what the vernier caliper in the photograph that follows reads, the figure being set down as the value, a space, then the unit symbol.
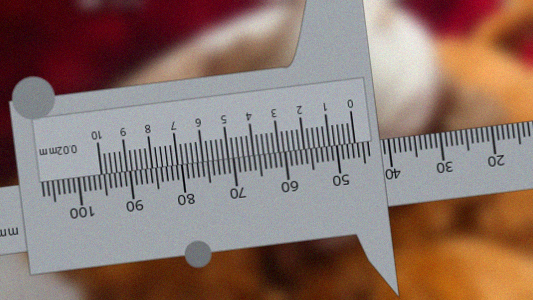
46.5 mm
